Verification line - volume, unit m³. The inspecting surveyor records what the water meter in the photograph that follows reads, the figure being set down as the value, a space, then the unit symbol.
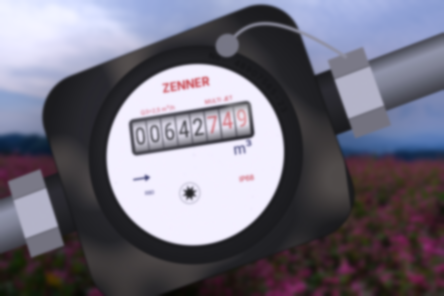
642.749 m³
